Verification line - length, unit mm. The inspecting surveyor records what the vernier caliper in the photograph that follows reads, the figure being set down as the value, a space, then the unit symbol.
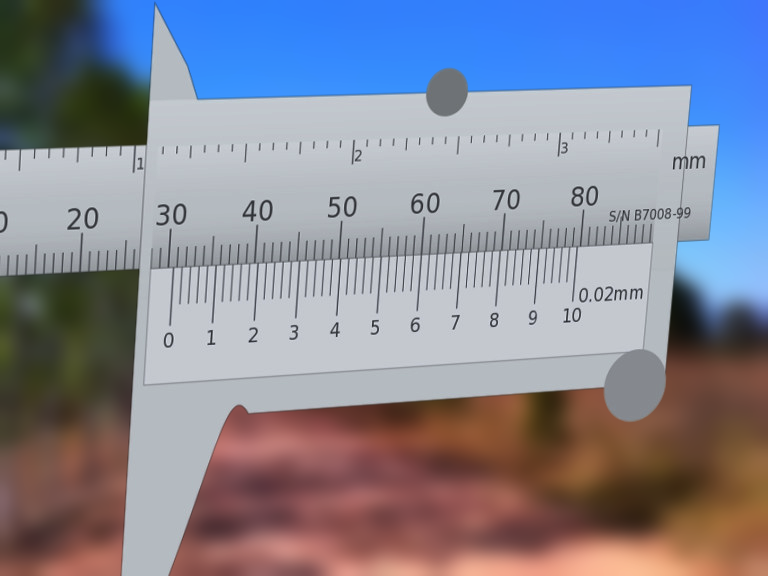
30.6 mm
